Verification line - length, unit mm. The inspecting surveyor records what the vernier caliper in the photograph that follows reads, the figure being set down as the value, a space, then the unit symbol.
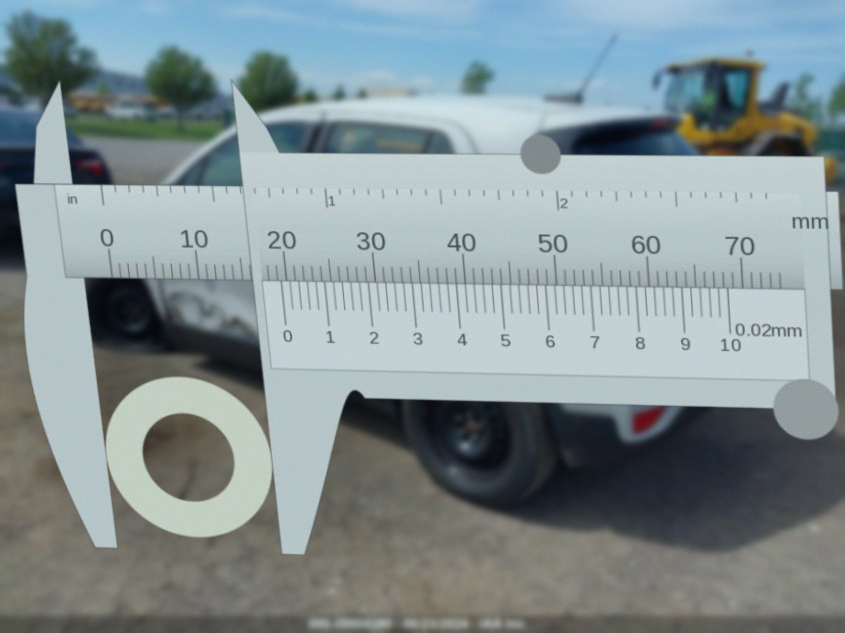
19.4 mm
